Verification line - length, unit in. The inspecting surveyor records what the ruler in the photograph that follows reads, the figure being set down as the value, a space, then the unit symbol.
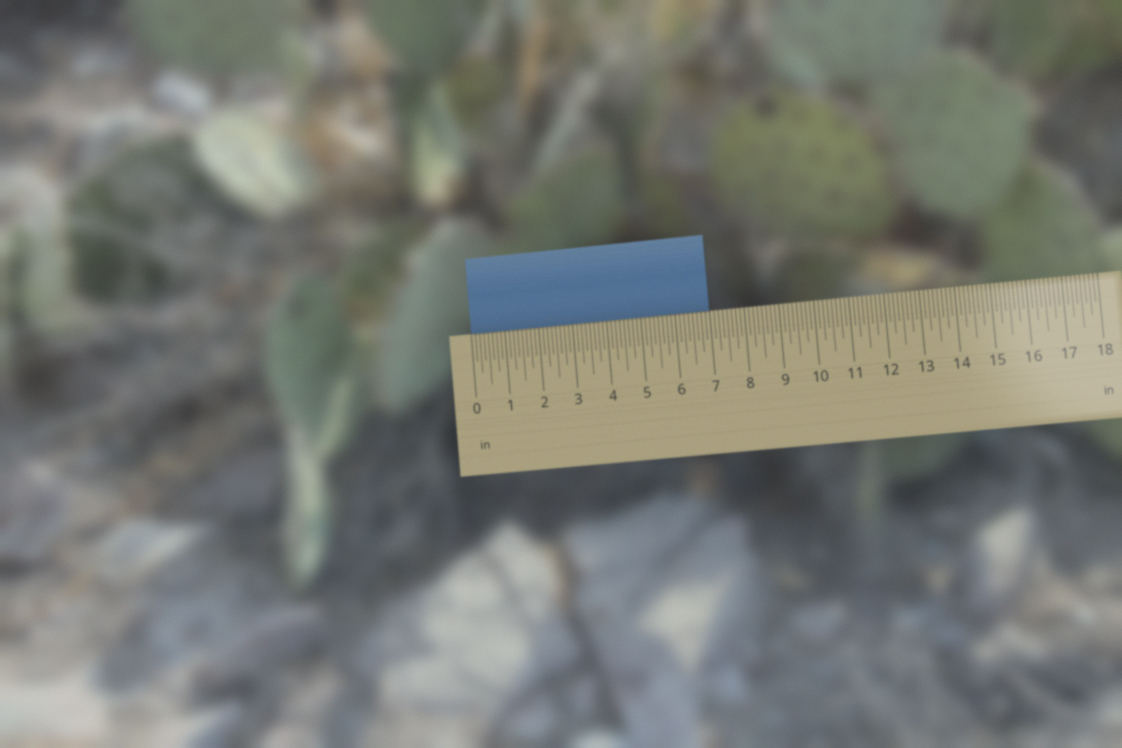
7 in
